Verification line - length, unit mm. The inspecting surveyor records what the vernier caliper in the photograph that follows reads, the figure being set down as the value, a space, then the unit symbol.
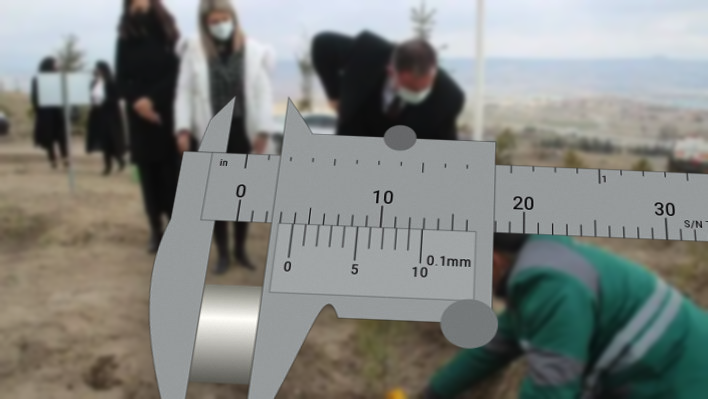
3.9 mm
